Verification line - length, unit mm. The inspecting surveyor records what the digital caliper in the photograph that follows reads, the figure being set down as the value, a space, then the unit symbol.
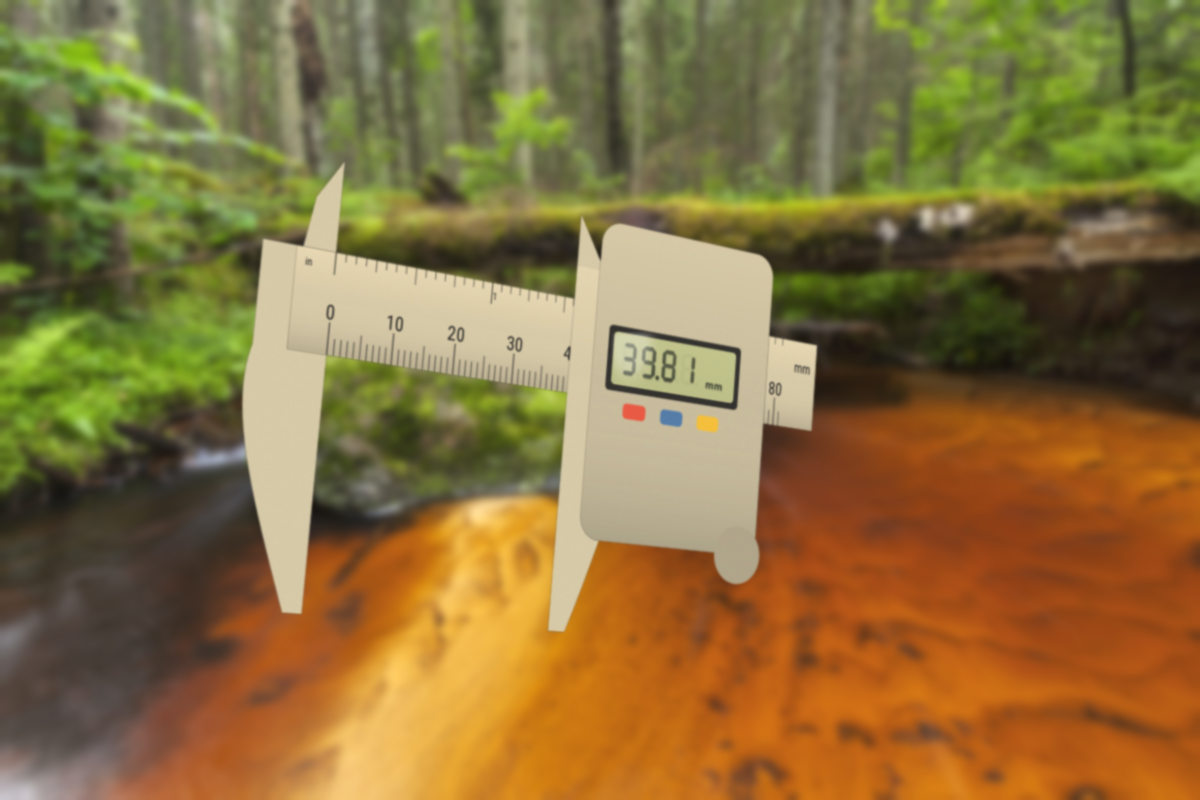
39.81 mm
